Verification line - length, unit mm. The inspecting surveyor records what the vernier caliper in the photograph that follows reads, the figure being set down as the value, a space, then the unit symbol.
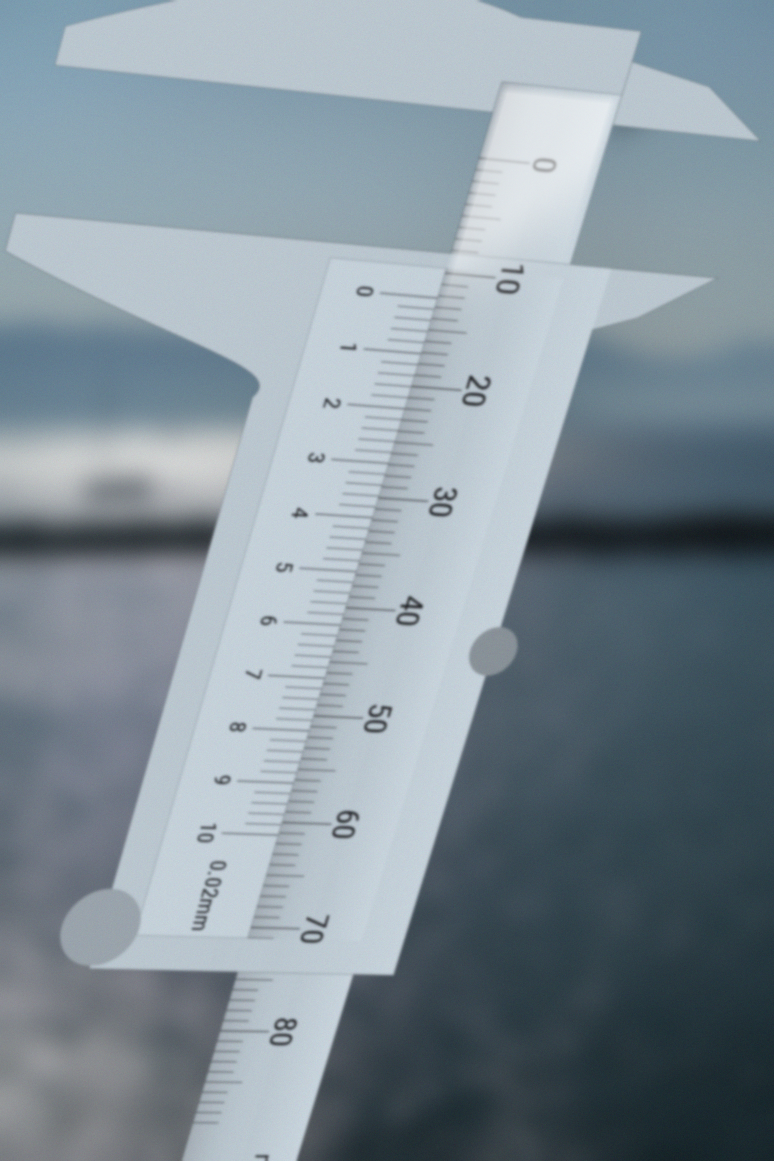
12.2 mm
